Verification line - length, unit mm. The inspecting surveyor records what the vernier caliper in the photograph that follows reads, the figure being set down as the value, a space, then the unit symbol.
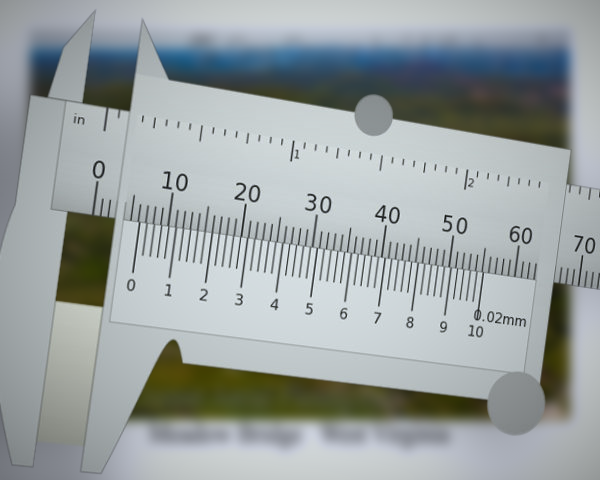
6.2 mm
